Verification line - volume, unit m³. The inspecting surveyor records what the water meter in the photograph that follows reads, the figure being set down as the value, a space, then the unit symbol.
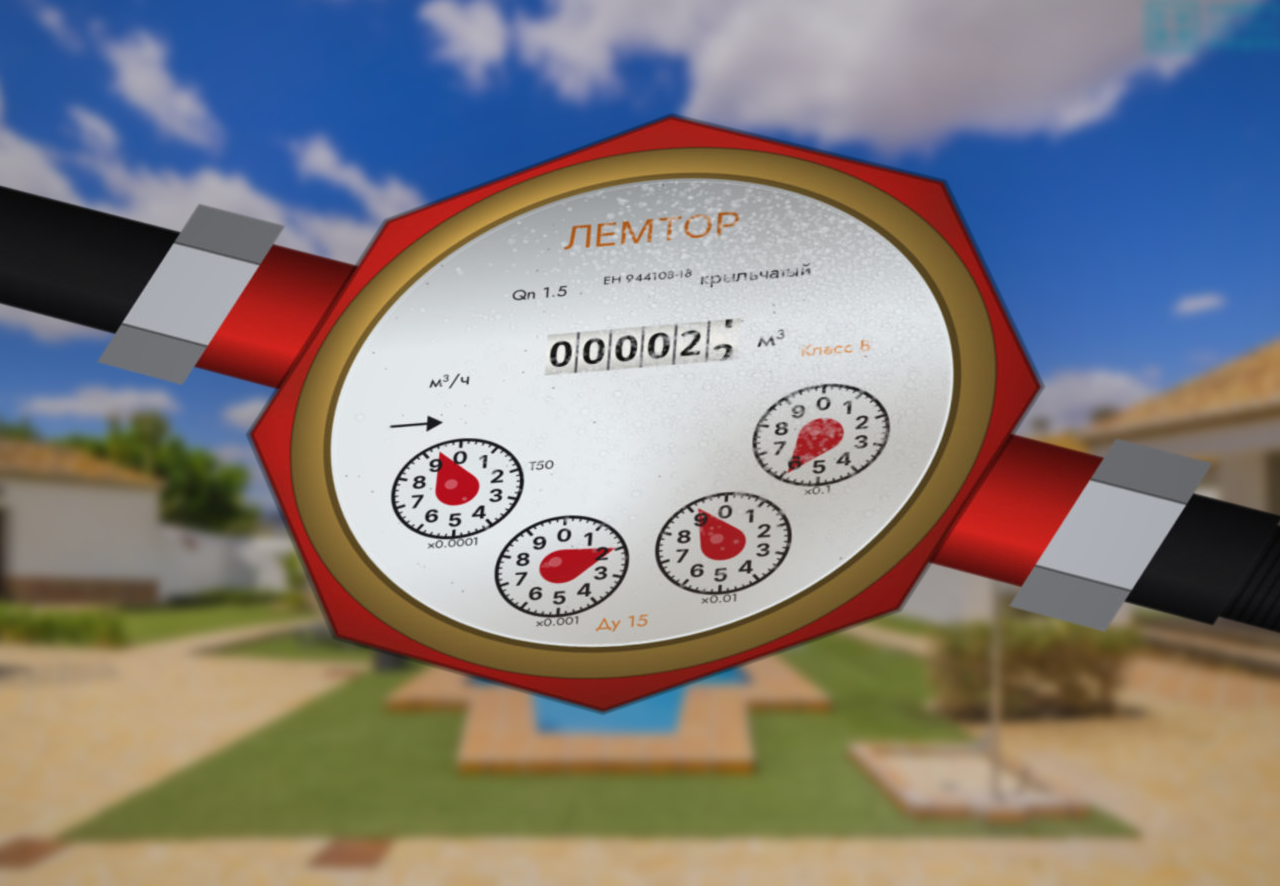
21.5919 m³
